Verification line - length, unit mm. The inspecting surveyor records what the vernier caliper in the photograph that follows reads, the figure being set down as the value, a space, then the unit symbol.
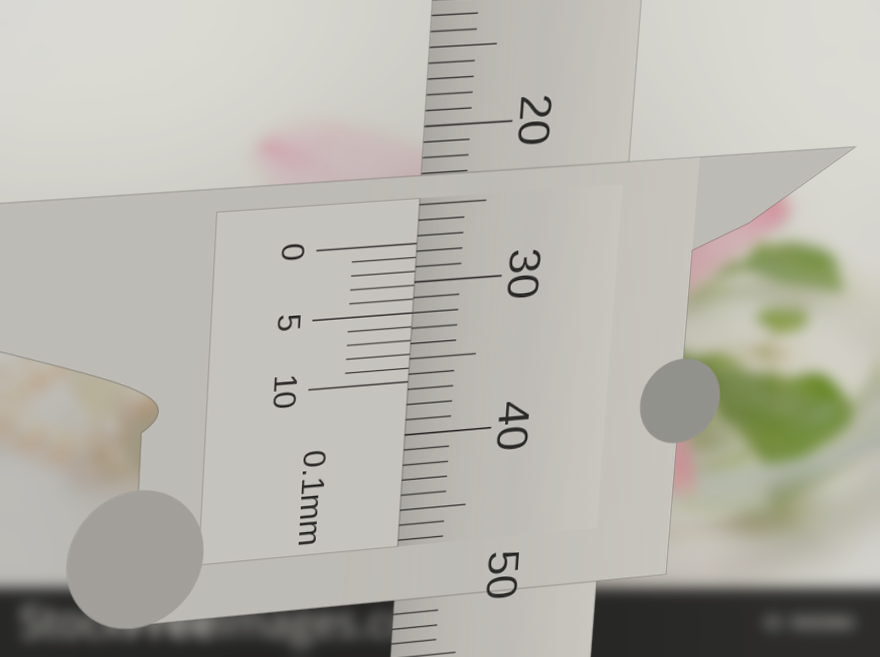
27.5 mm
